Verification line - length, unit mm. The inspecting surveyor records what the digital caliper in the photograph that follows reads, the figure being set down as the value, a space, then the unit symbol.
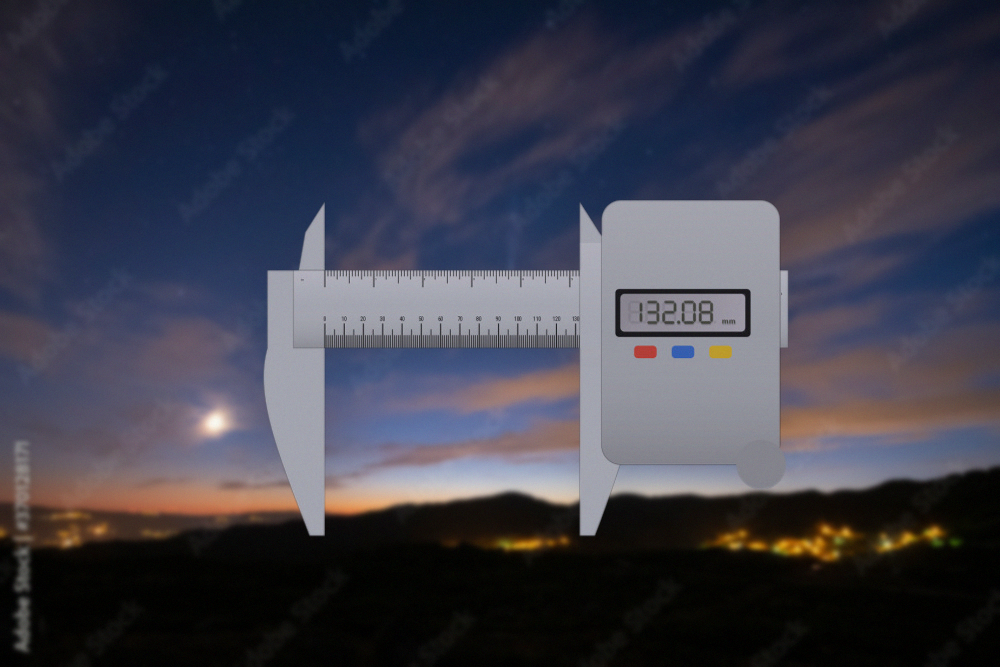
132.08 mm
